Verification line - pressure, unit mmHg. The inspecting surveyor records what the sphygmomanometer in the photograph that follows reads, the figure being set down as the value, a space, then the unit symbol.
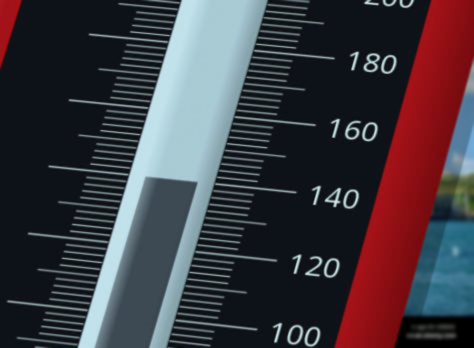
140 mmHg
